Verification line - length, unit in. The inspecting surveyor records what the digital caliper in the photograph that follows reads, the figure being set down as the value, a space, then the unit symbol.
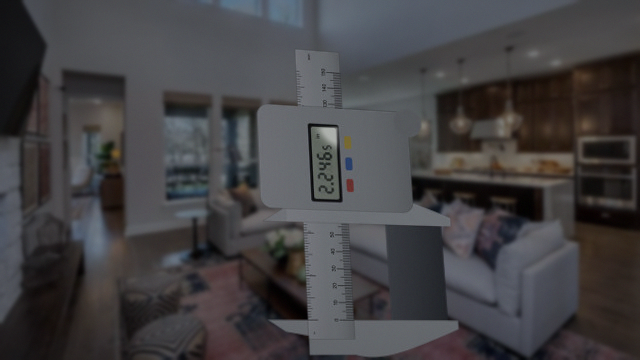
2.2465 in
